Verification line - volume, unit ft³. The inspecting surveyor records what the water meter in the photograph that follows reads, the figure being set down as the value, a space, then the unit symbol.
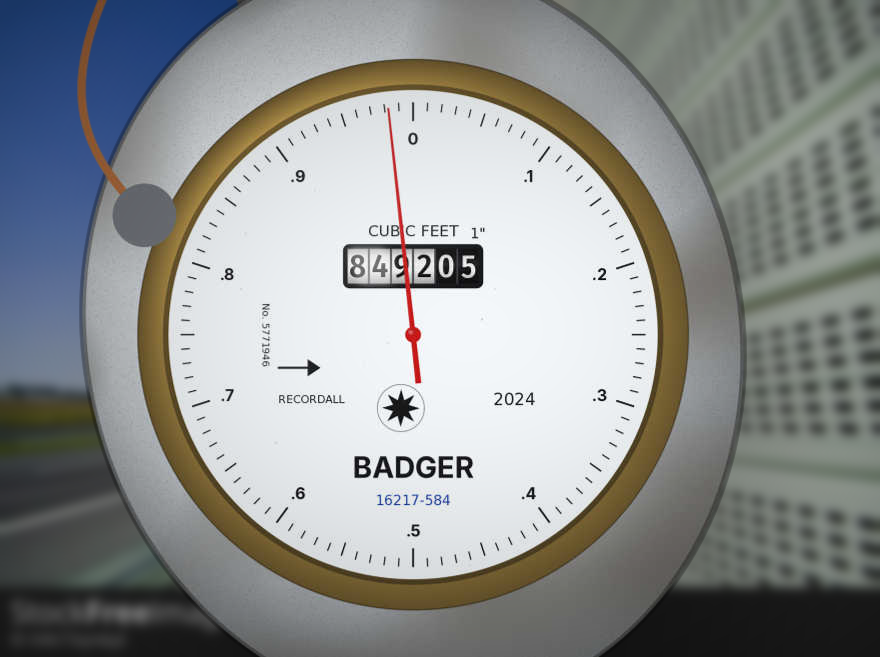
849204.98 ft³
